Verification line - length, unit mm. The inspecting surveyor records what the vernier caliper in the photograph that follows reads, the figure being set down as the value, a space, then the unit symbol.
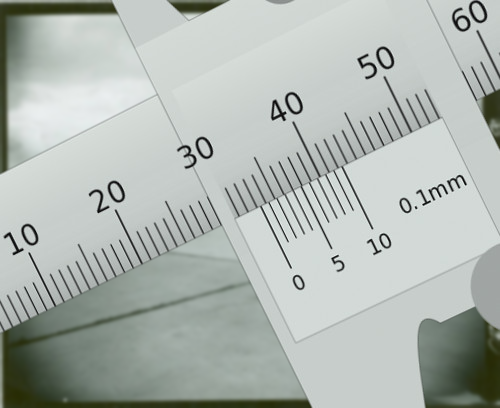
33.4 mm
